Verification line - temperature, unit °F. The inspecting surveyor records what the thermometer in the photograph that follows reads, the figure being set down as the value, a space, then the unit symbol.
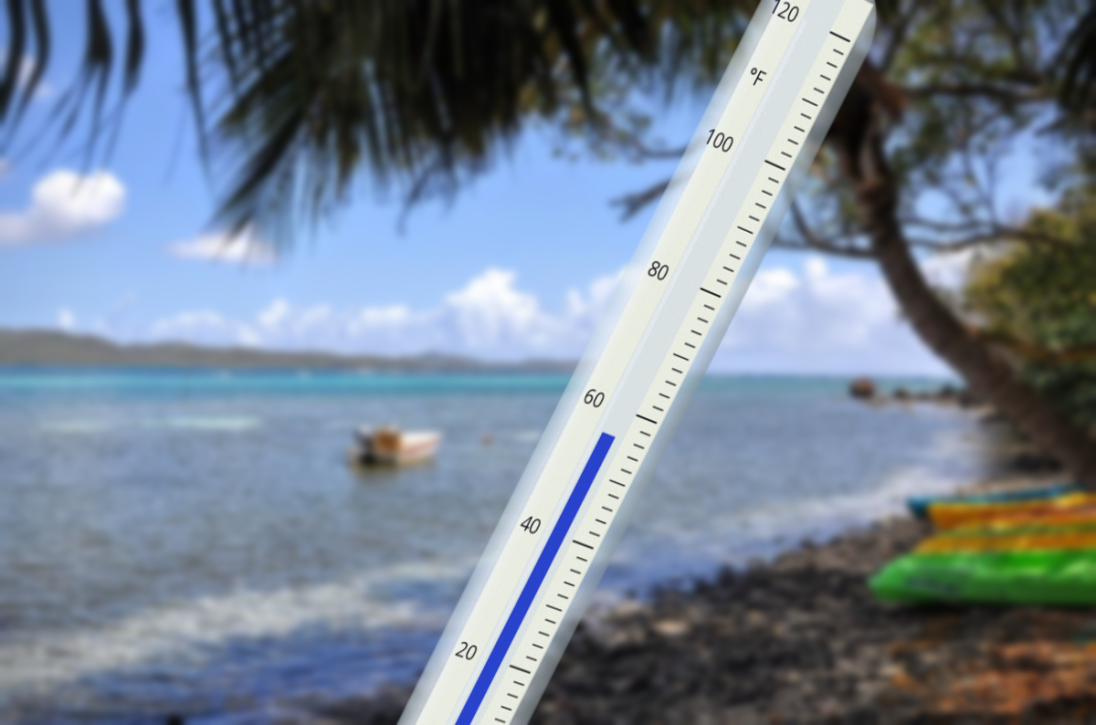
56 °F
